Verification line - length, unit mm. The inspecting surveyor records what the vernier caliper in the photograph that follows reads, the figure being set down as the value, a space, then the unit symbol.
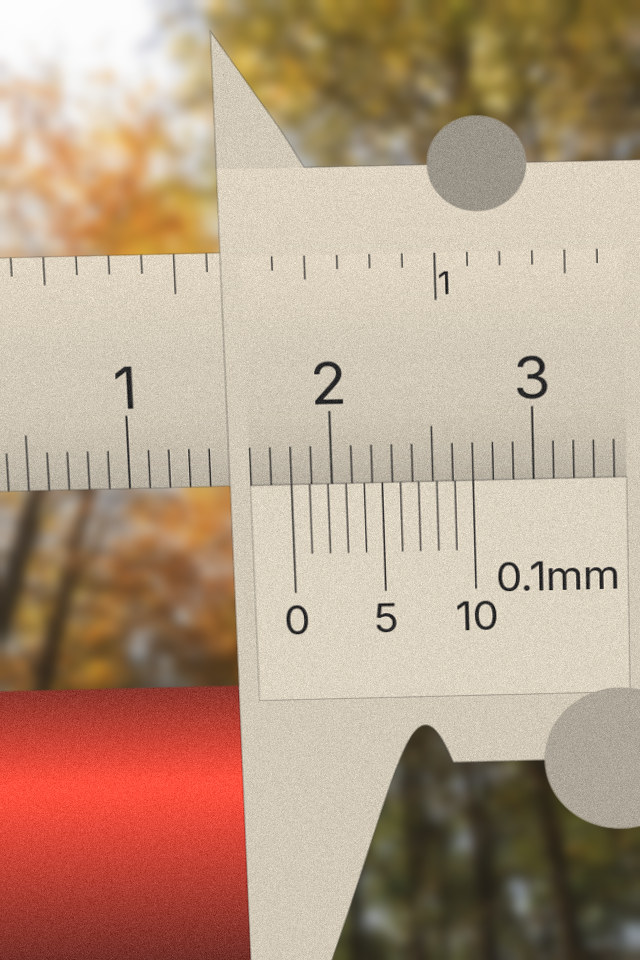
18.0 mm
